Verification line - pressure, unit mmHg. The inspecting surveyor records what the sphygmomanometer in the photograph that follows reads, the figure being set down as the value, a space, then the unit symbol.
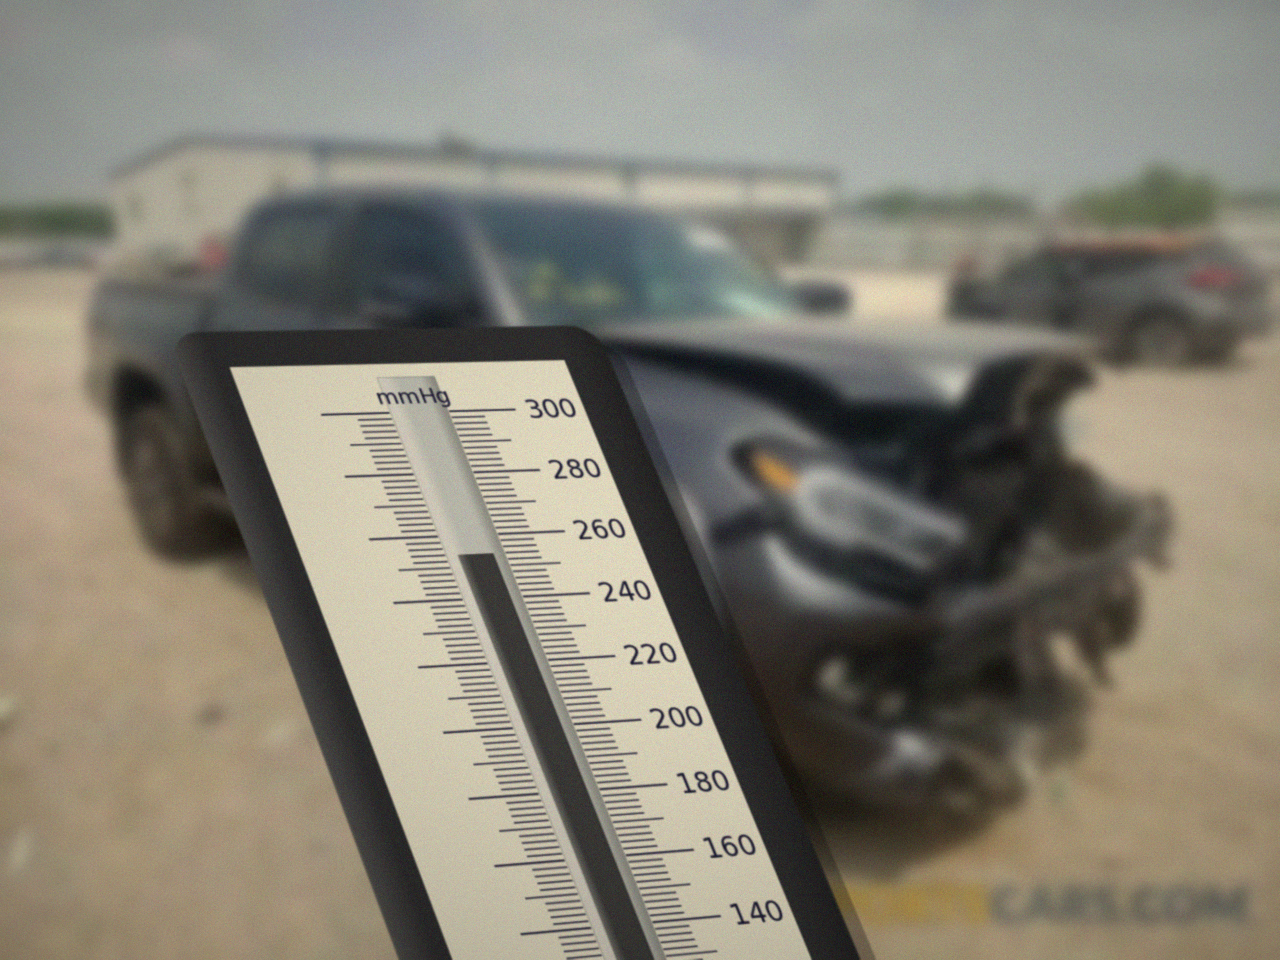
254 mmHg
